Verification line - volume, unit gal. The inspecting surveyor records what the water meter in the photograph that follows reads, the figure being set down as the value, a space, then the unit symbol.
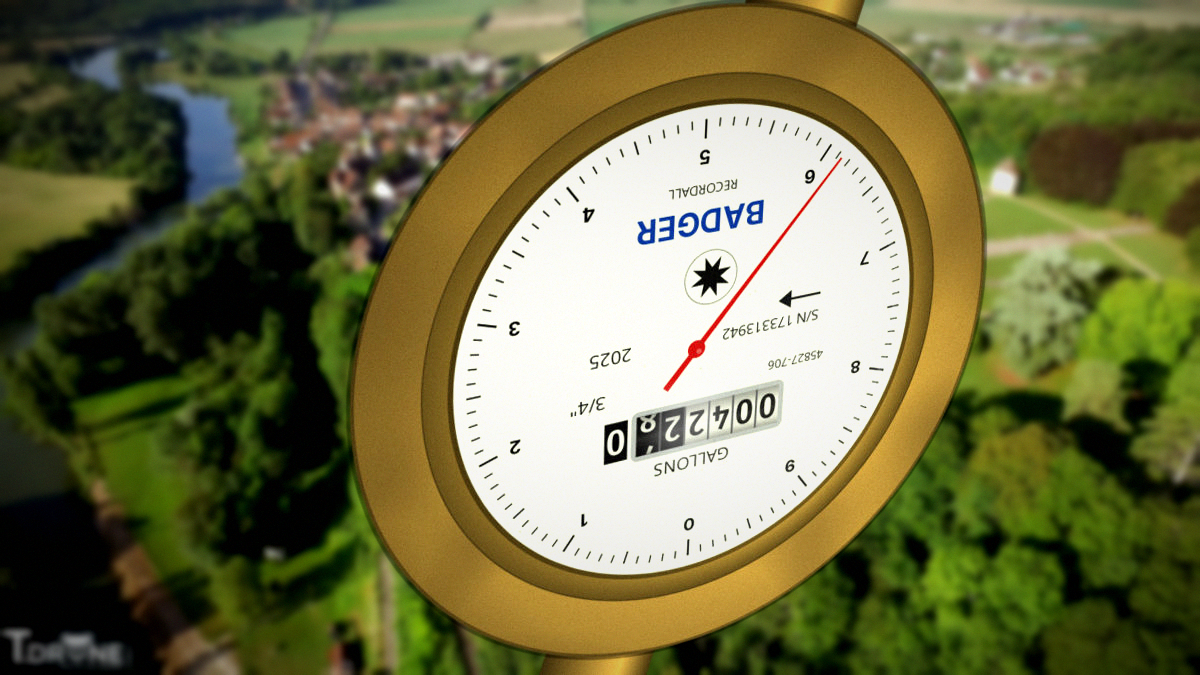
42276.1 gal
